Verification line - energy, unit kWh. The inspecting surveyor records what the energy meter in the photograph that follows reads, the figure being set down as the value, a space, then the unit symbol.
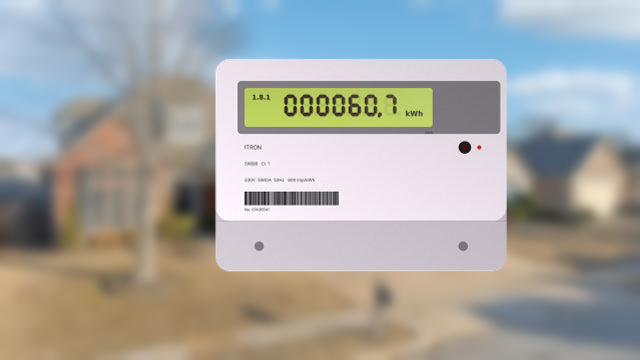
60.7 kWh
